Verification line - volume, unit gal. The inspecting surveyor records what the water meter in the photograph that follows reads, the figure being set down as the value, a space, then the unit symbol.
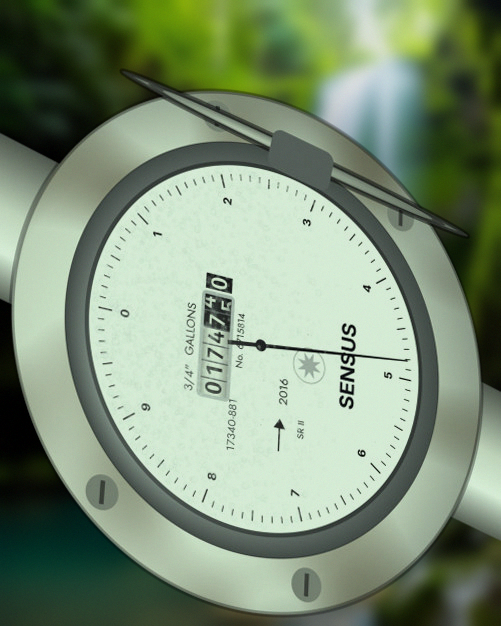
174744.8 gal
